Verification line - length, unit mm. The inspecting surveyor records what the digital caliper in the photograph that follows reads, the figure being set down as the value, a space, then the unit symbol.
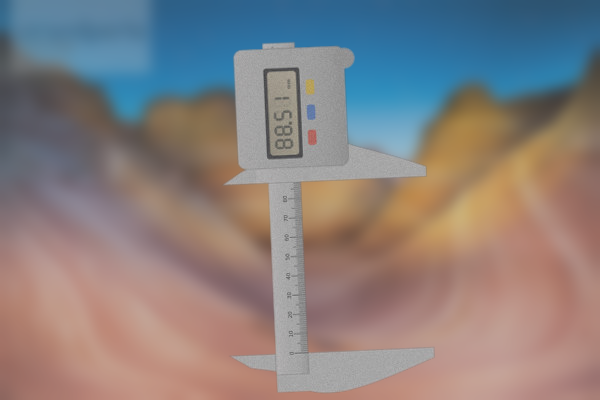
88.51 mm
